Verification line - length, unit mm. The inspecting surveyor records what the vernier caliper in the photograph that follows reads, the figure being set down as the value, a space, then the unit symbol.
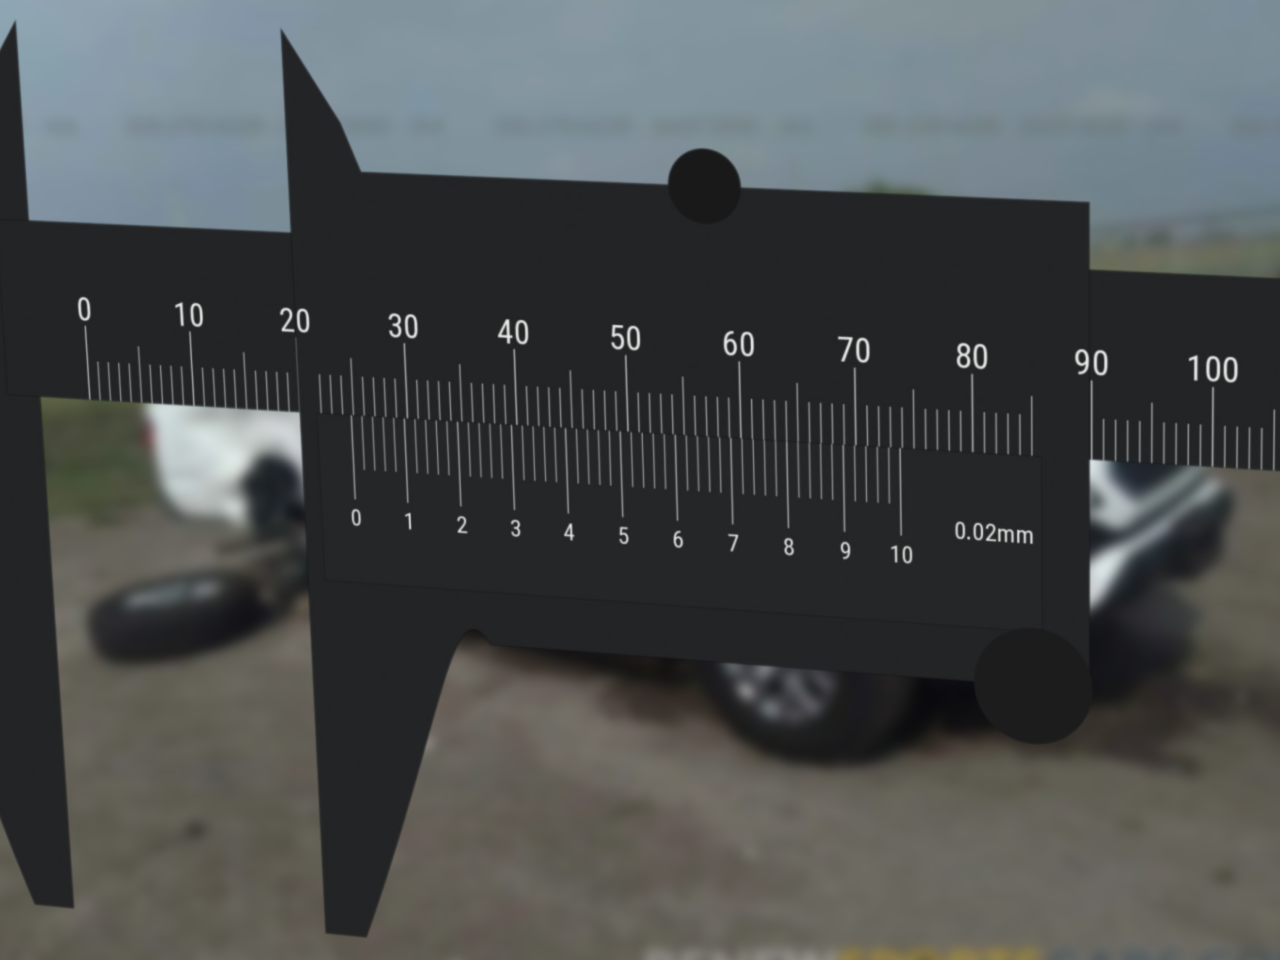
24.8 mm
